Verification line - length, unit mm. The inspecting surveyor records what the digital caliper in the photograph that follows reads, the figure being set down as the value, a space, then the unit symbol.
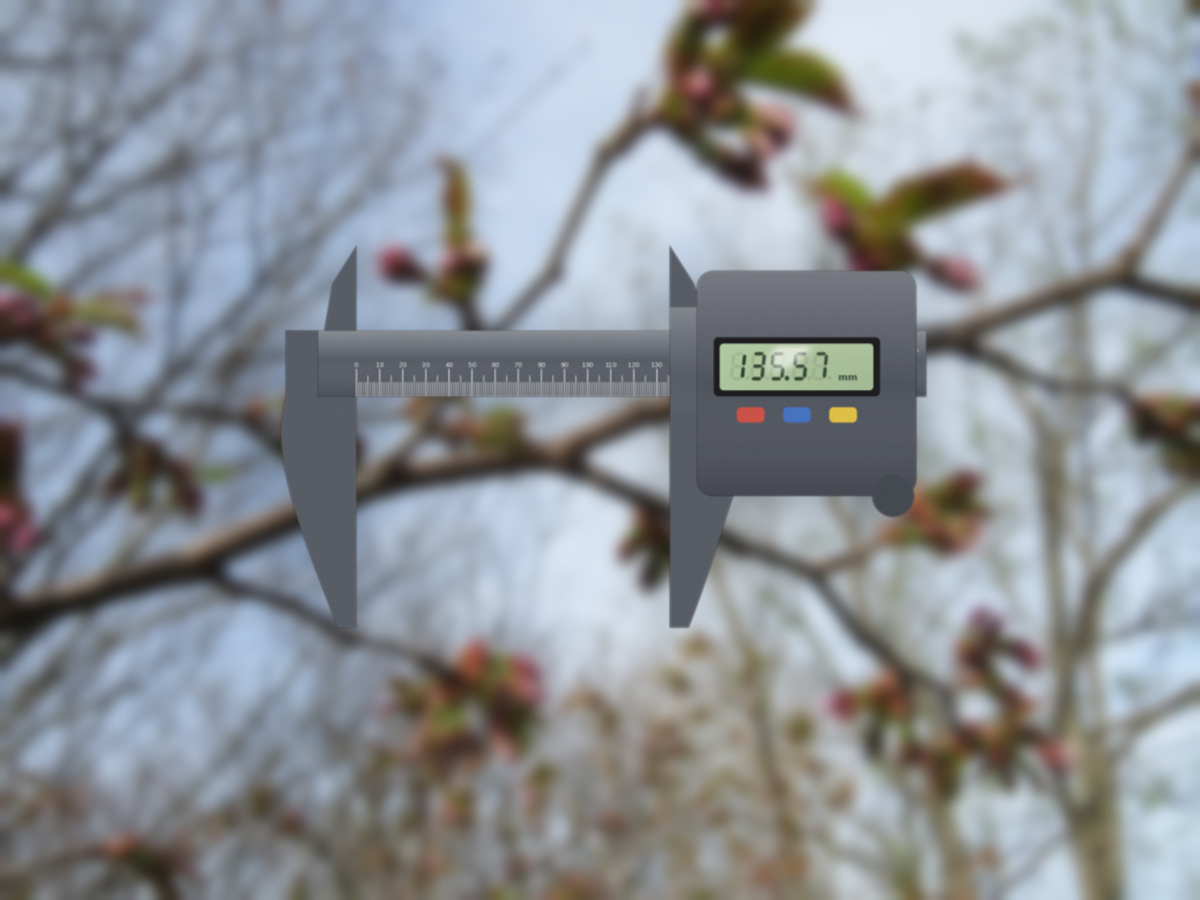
135.57 mm
